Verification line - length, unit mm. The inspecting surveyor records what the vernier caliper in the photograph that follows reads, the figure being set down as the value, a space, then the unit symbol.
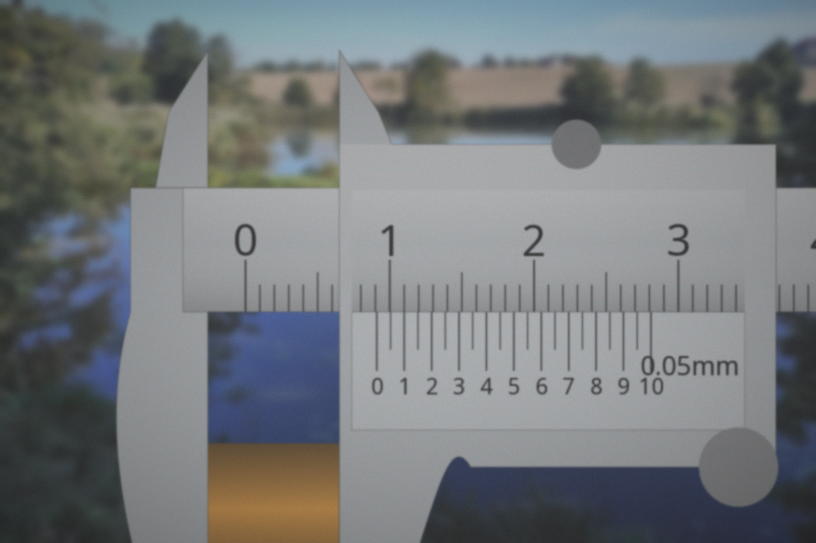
9.1 mm
